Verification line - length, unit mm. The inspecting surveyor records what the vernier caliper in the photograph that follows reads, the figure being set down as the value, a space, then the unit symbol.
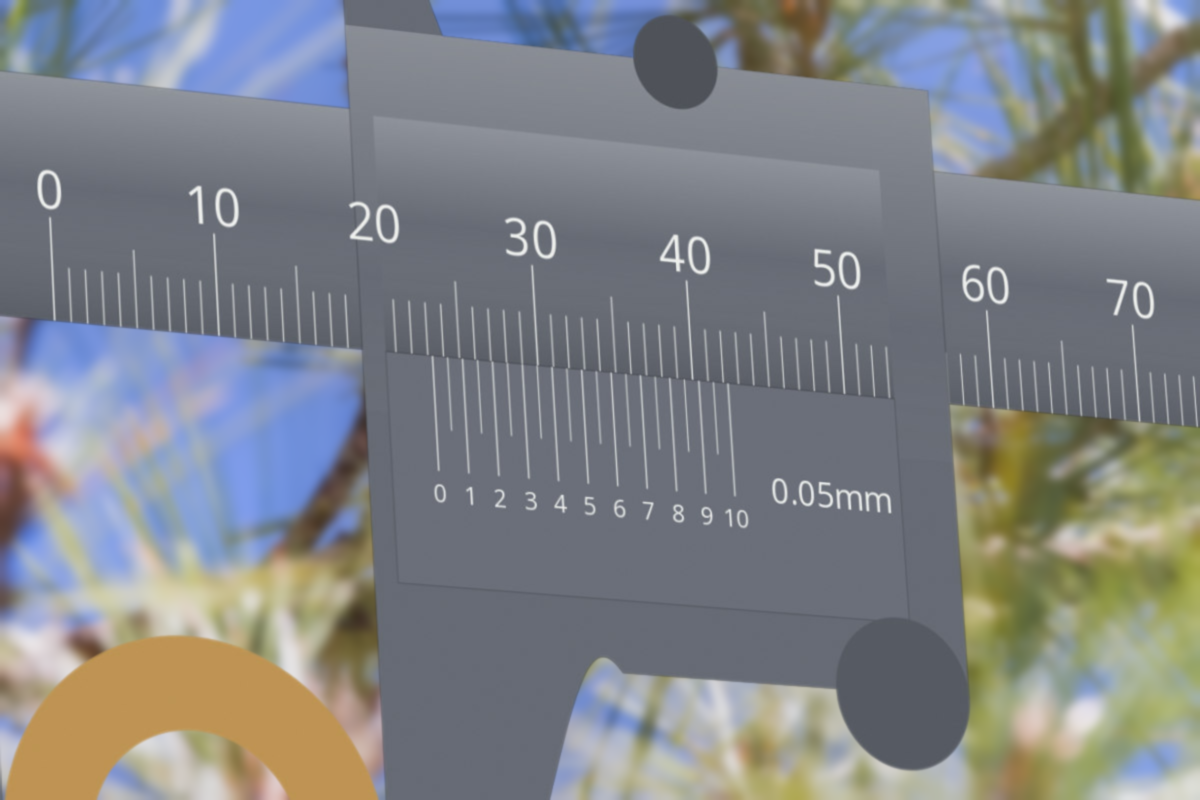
23.3 mm
